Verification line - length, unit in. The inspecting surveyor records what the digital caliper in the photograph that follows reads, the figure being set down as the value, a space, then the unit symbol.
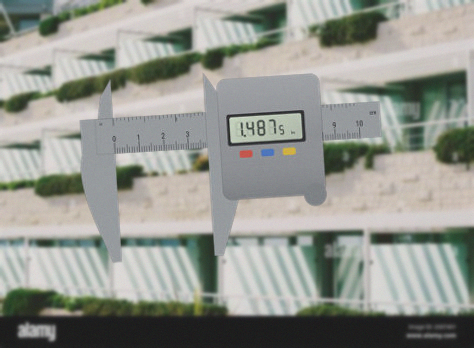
1.4875 in
